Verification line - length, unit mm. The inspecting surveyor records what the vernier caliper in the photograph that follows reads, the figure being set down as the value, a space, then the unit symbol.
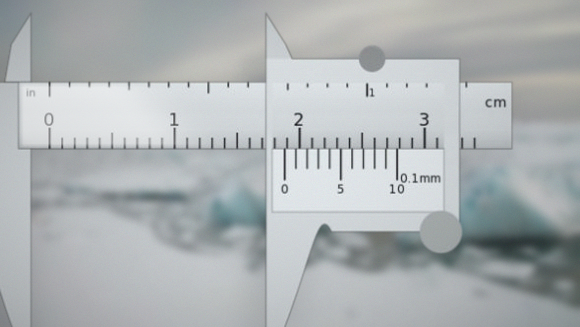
18.8 mm
